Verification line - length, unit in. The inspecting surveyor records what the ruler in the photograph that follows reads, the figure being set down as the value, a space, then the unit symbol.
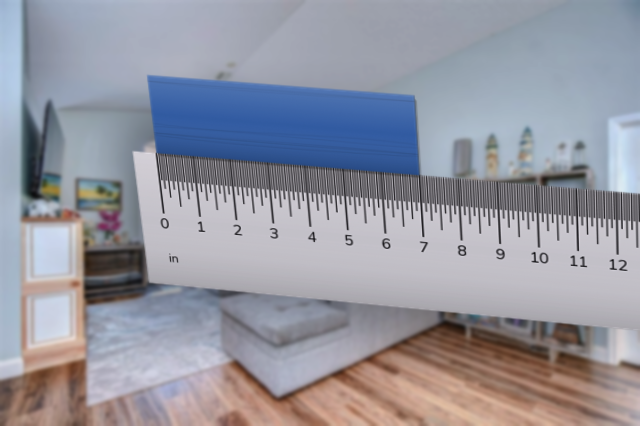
7 in
